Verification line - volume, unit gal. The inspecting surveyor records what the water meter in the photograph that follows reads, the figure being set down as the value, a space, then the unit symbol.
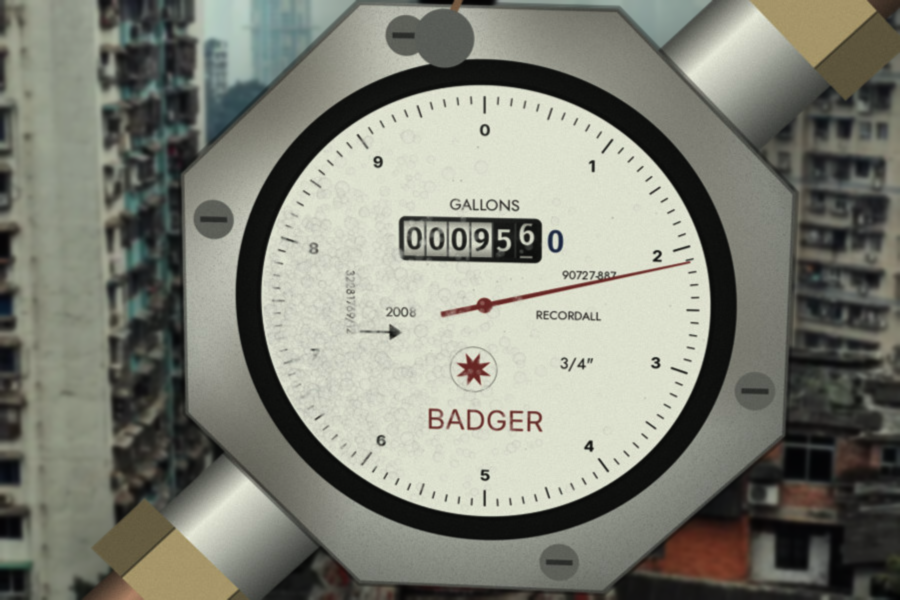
9562.1 gal
